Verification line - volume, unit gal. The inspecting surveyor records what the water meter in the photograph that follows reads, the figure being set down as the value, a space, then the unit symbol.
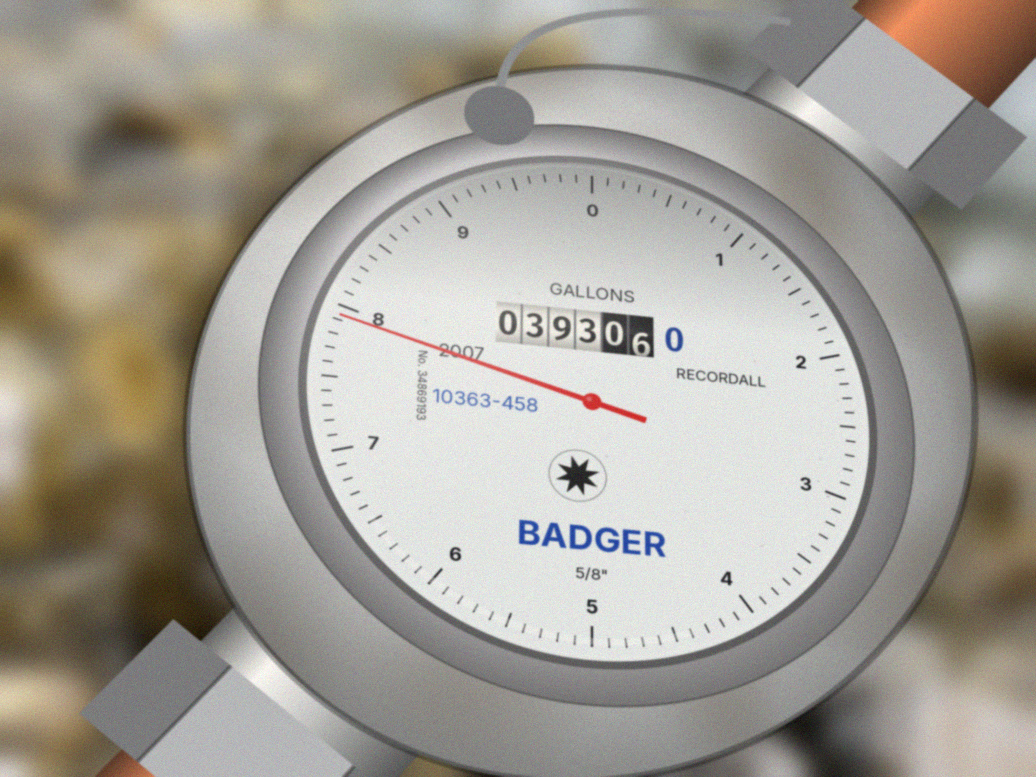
393057.9 gal
